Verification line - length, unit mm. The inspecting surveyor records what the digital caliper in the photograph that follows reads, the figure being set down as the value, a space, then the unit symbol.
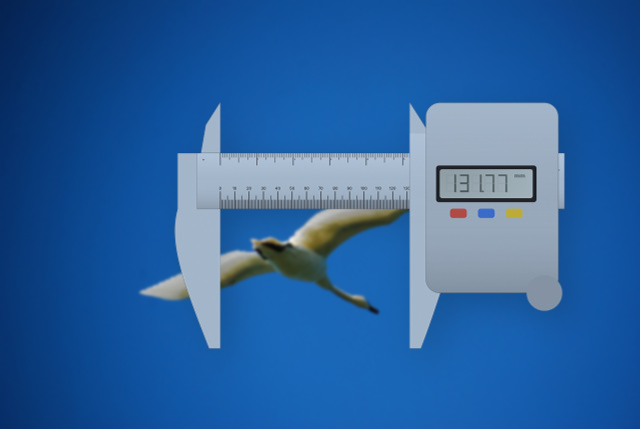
131.77 mm
